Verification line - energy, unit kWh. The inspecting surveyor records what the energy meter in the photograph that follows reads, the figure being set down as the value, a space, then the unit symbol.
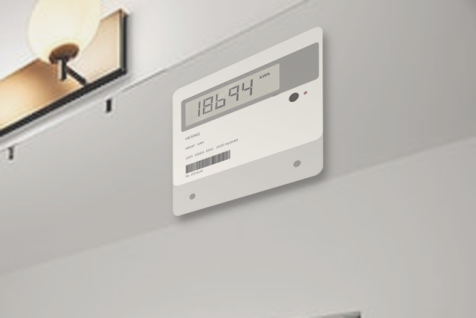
18694 kWh
